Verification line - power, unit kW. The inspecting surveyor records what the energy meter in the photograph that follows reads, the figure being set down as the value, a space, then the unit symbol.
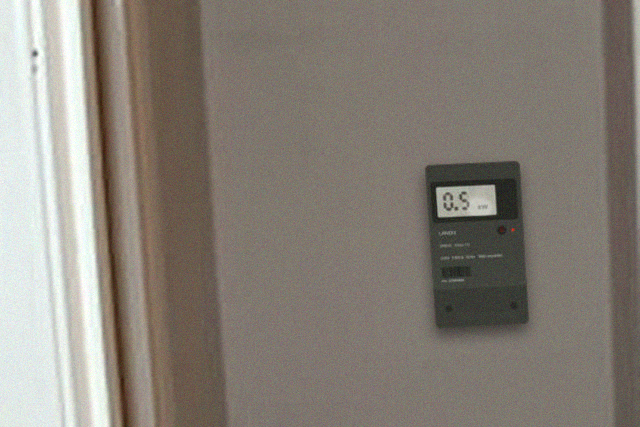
0.5 kW
